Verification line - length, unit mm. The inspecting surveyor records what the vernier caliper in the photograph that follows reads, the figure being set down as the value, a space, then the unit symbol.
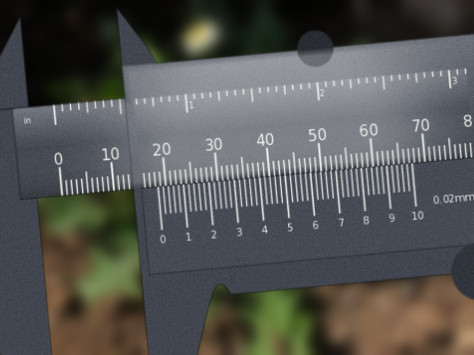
18.5 mm
